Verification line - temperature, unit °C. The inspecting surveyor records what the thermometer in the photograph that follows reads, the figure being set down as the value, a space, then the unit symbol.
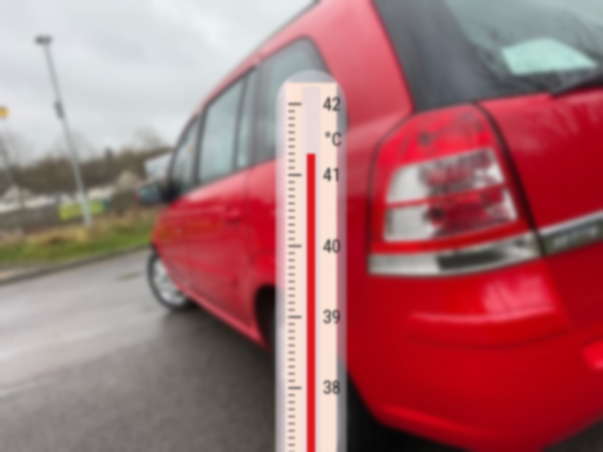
41.3 °C
